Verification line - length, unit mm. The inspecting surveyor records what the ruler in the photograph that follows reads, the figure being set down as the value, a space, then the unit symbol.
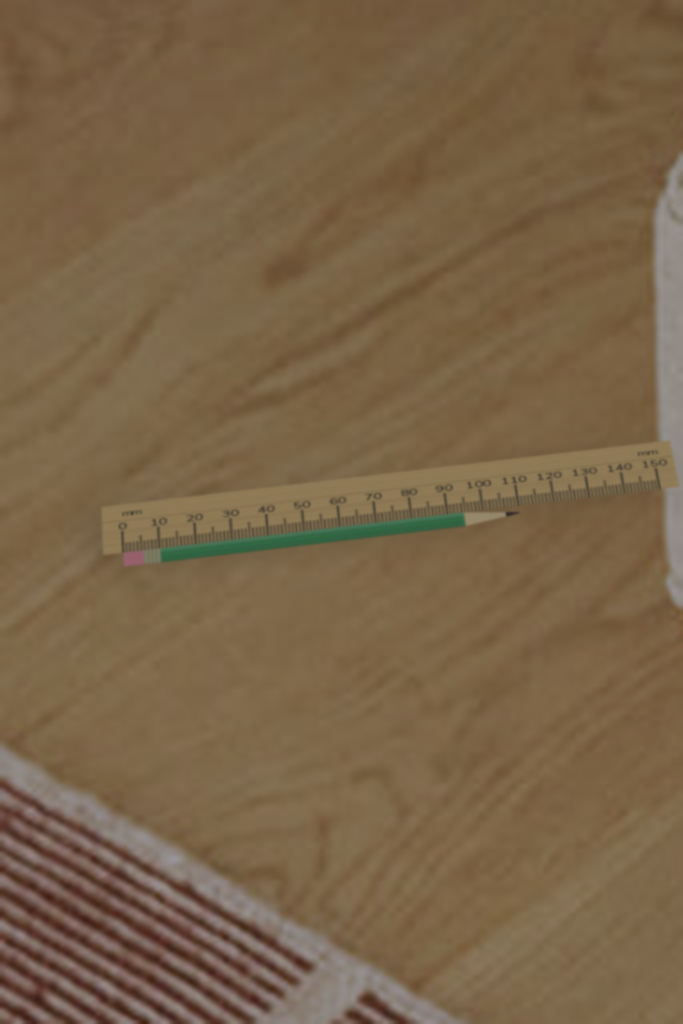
110 mm
